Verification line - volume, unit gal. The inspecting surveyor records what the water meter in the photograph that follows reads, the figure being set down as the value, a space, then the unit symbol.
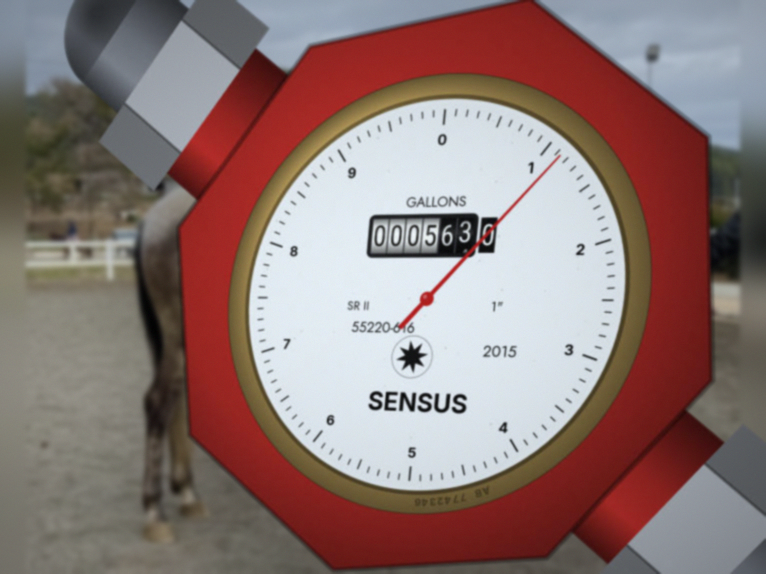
5631.1 gal
